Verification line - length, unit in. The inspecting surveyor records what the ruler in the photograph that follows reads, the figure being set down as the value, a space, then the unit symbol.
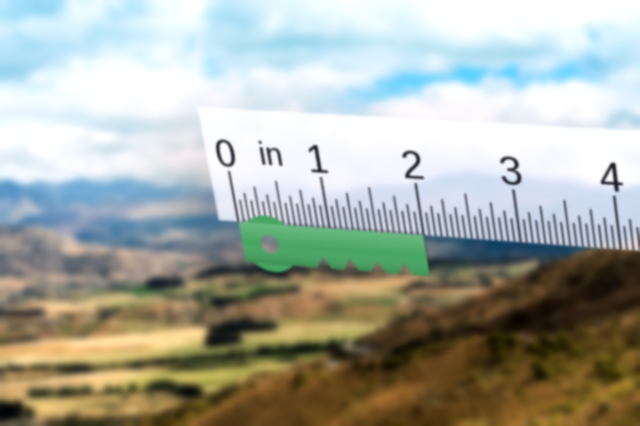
2 in
